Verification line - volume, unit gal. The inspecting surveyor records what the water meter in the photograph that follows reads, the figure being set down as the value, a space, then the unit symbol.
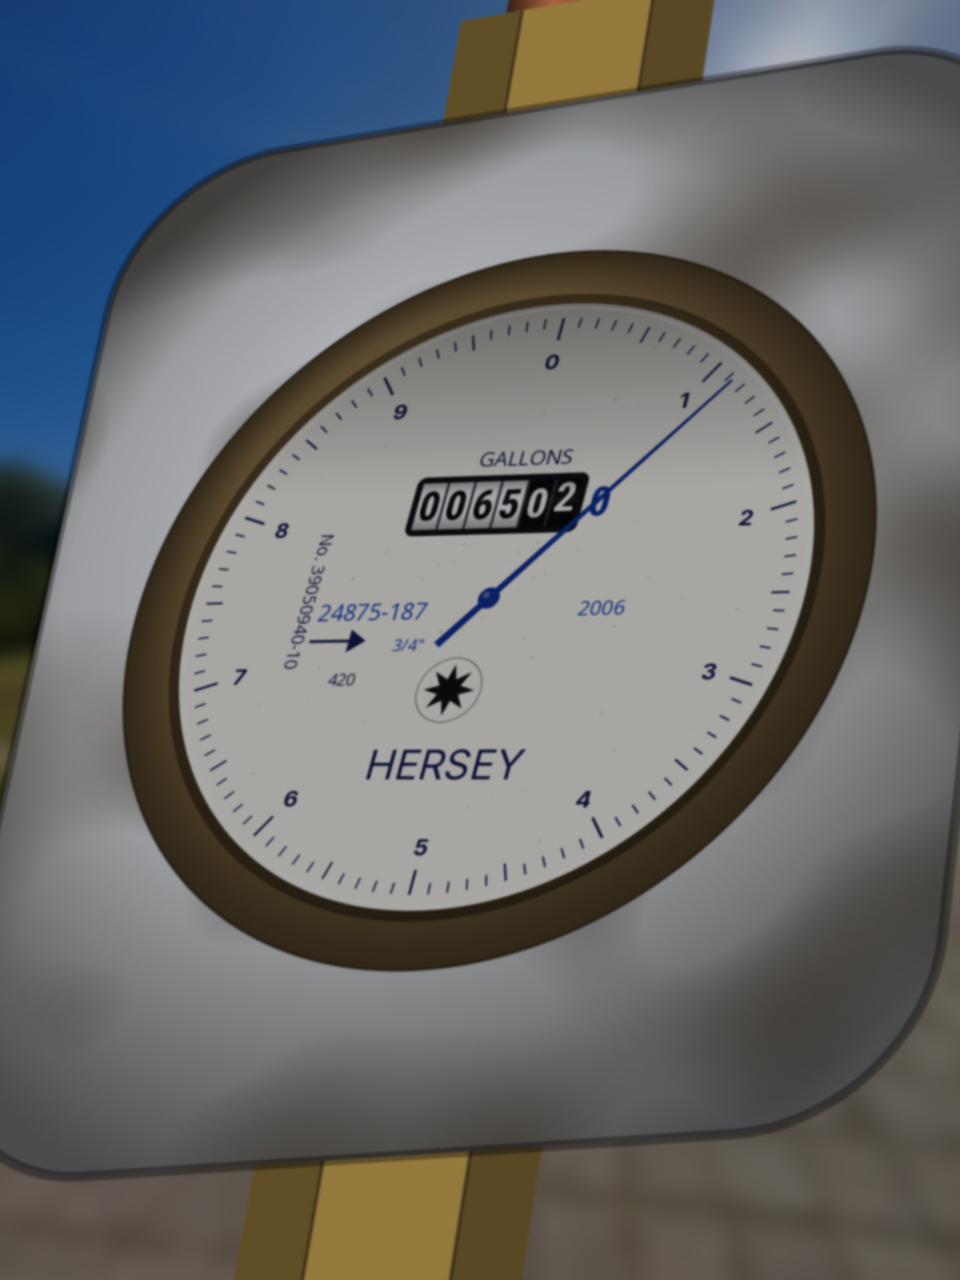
65021.1 gal
